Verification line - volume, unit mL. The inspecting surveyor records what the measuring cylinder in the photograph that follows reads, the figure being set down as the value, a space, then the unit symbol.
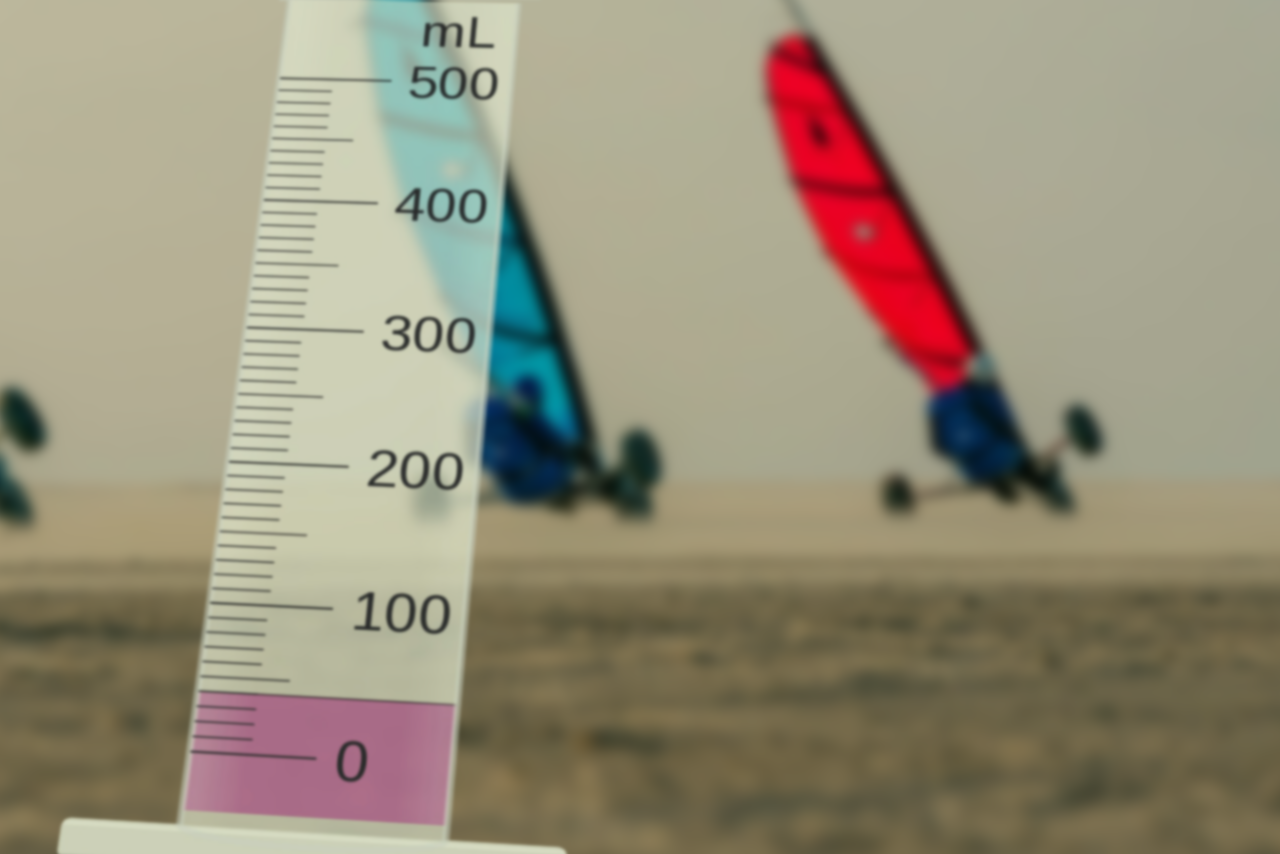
40 mL
